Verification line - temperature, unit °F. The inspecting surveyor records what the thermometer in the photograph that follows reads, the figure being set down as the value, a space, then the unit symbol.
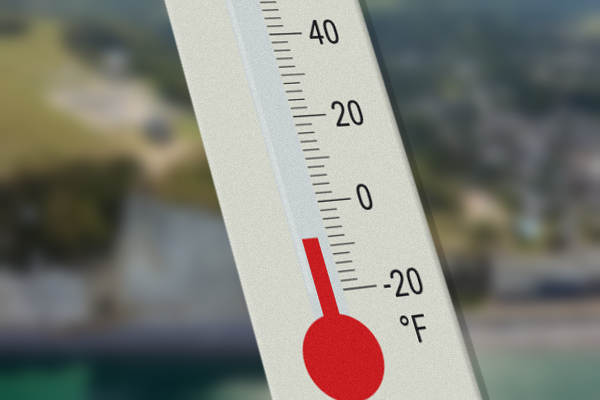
-8 °F
